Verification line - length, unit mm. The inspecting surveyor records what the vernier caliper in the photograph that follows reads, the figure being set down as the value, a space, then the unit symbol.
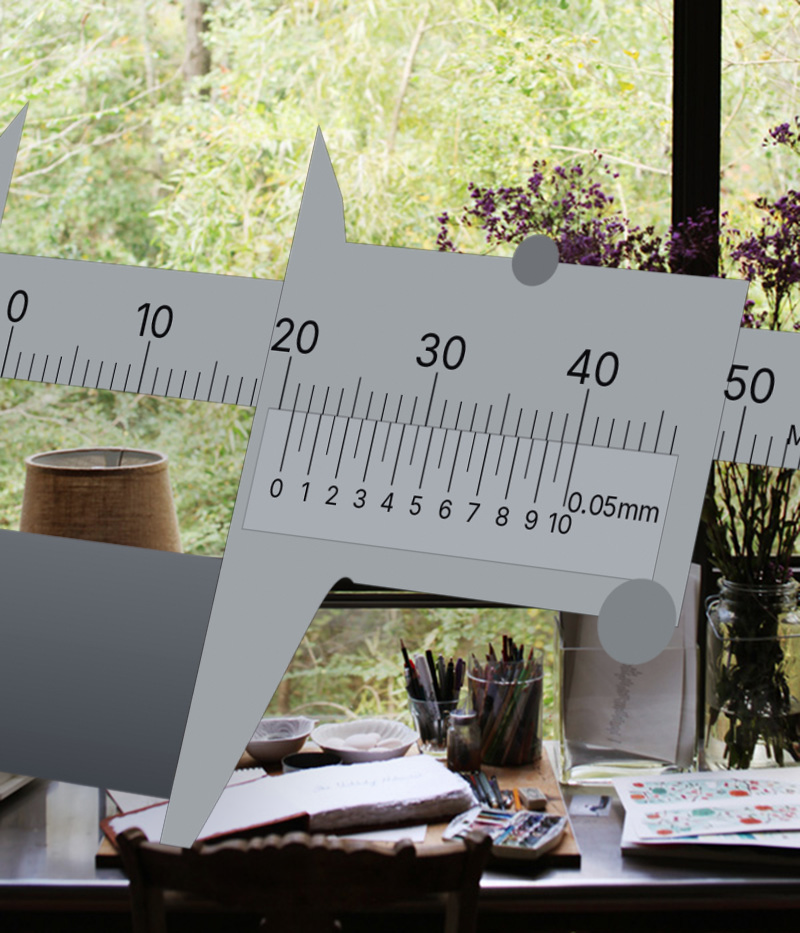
21.0 mm
